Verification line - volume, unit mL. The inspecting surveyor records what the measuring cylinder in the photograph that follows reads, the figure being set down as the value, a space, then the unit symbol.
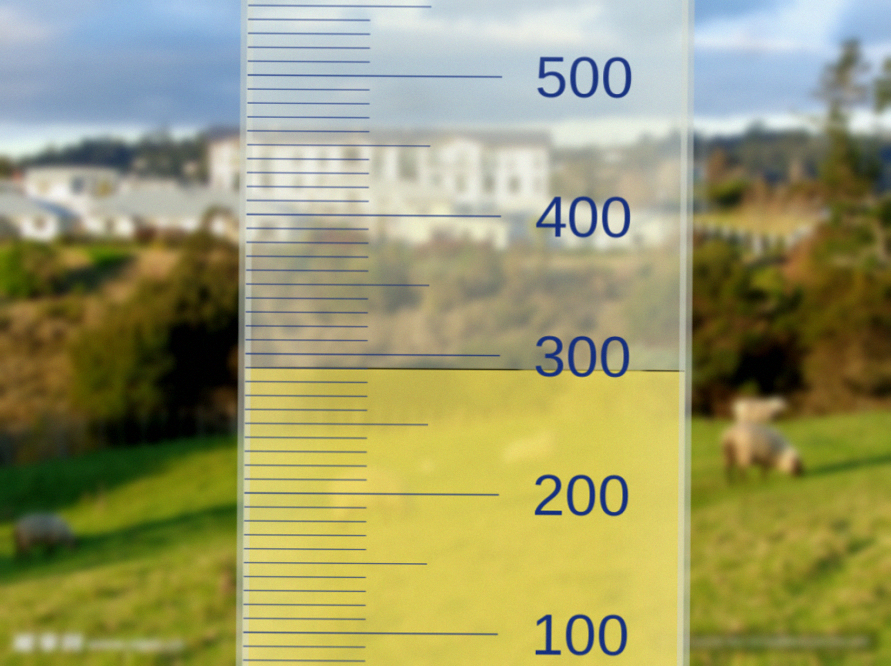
290 mL
